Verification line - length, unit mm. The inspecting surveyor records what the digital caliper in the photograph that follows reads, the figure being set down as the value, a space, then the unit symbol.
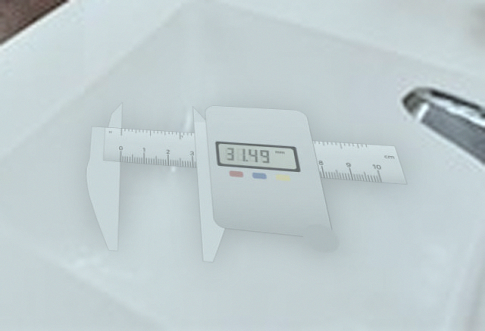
31.49 mm
